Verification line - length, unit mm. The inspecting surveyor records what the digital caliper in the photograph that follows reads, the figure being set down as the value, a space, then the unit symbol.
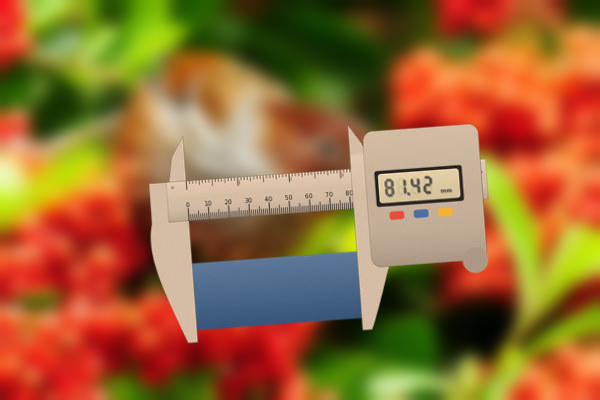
81.42 mm
